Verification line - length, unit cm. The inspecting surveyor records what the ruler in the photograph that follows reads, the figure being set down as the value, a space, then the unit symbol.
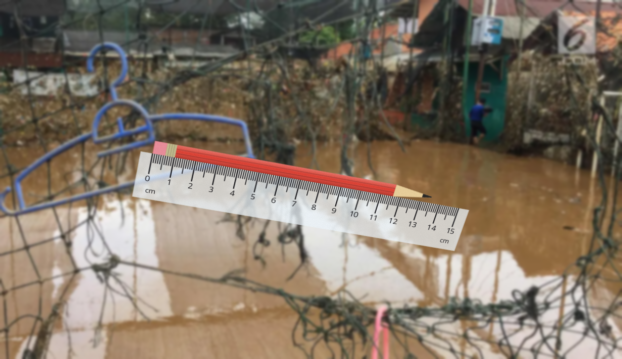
13.5 cm
